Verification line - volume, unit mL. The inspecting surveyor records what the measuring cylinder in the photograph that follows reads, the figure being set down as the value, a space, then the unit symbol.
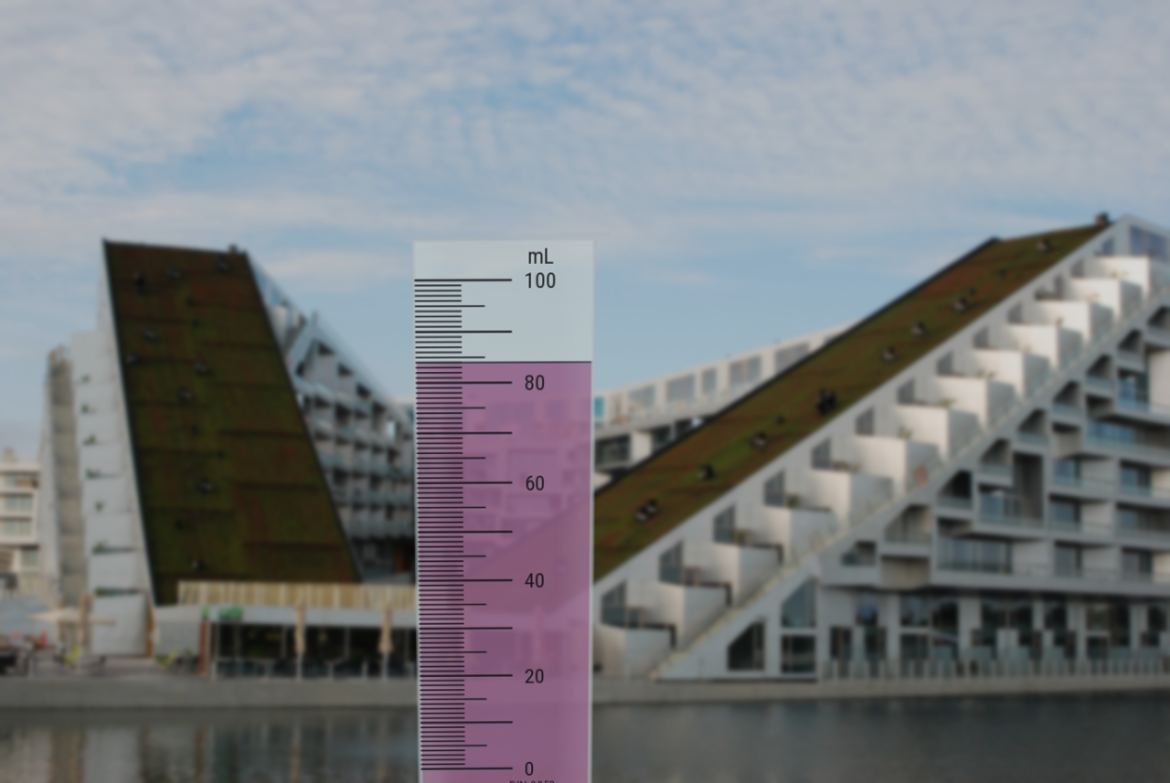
84 mL
